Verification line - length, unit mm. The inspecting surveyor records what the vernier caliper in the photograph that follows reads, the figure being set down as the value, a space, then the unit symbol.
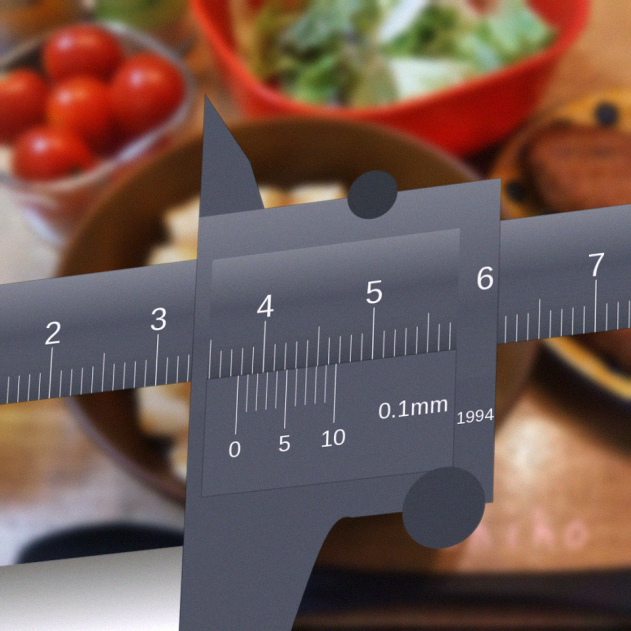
37.7 mm
